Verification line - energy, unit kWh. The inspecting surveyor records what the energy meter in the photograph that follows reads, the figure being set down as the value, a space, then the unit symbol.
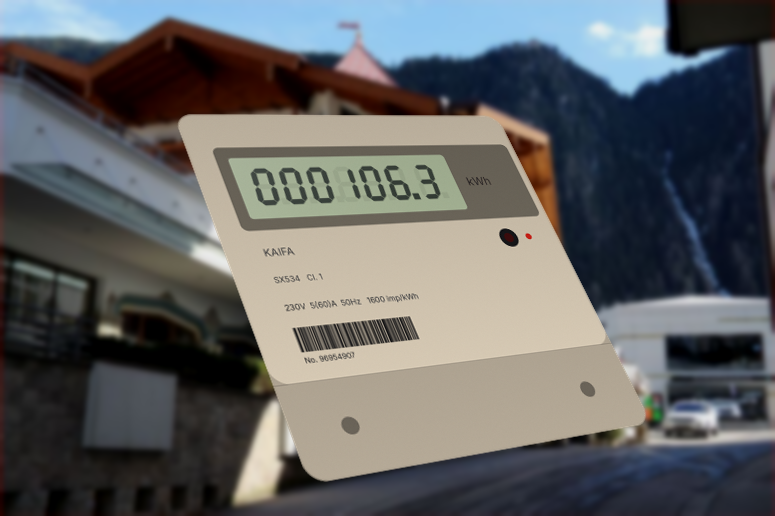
106.3 kWh
